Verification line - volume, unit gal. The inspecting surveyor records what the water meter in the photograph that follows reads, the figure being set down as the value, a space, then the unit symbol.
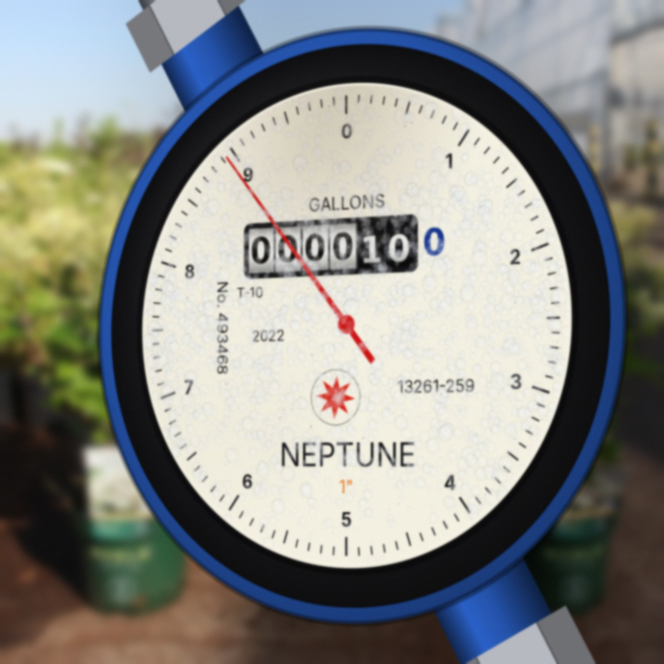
98.9 gal
